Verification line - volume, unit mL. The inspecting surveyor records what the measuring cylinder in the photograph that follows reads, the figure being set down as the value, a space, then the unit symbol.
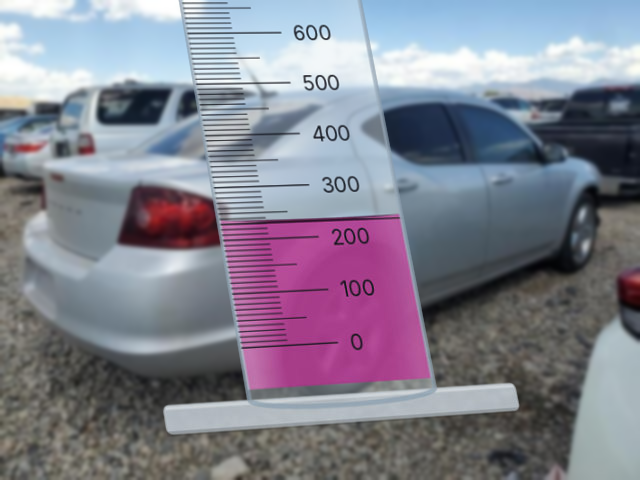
230 mL
